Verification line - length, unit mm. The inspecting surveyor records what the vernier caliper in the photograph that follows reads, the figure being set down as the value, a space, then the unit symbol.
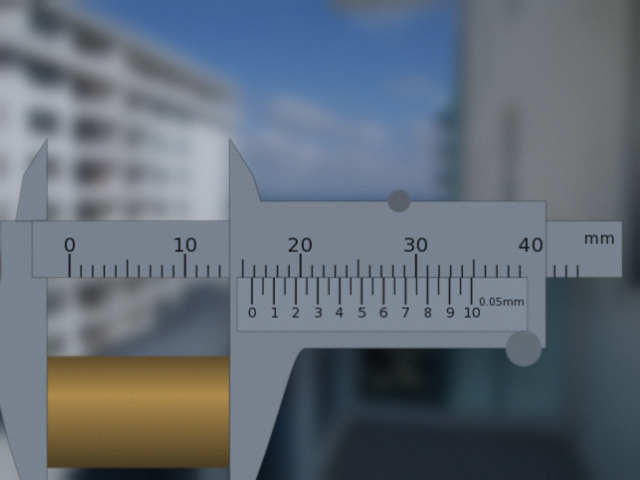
15.8 mm
